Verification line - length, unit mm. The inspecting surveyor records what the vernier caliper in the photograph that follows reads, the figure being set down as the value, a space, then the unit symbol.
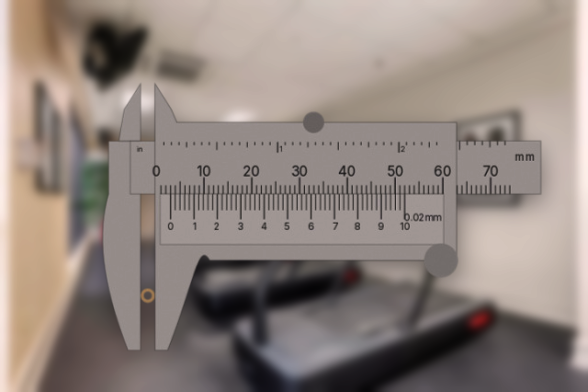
3.0 mm
